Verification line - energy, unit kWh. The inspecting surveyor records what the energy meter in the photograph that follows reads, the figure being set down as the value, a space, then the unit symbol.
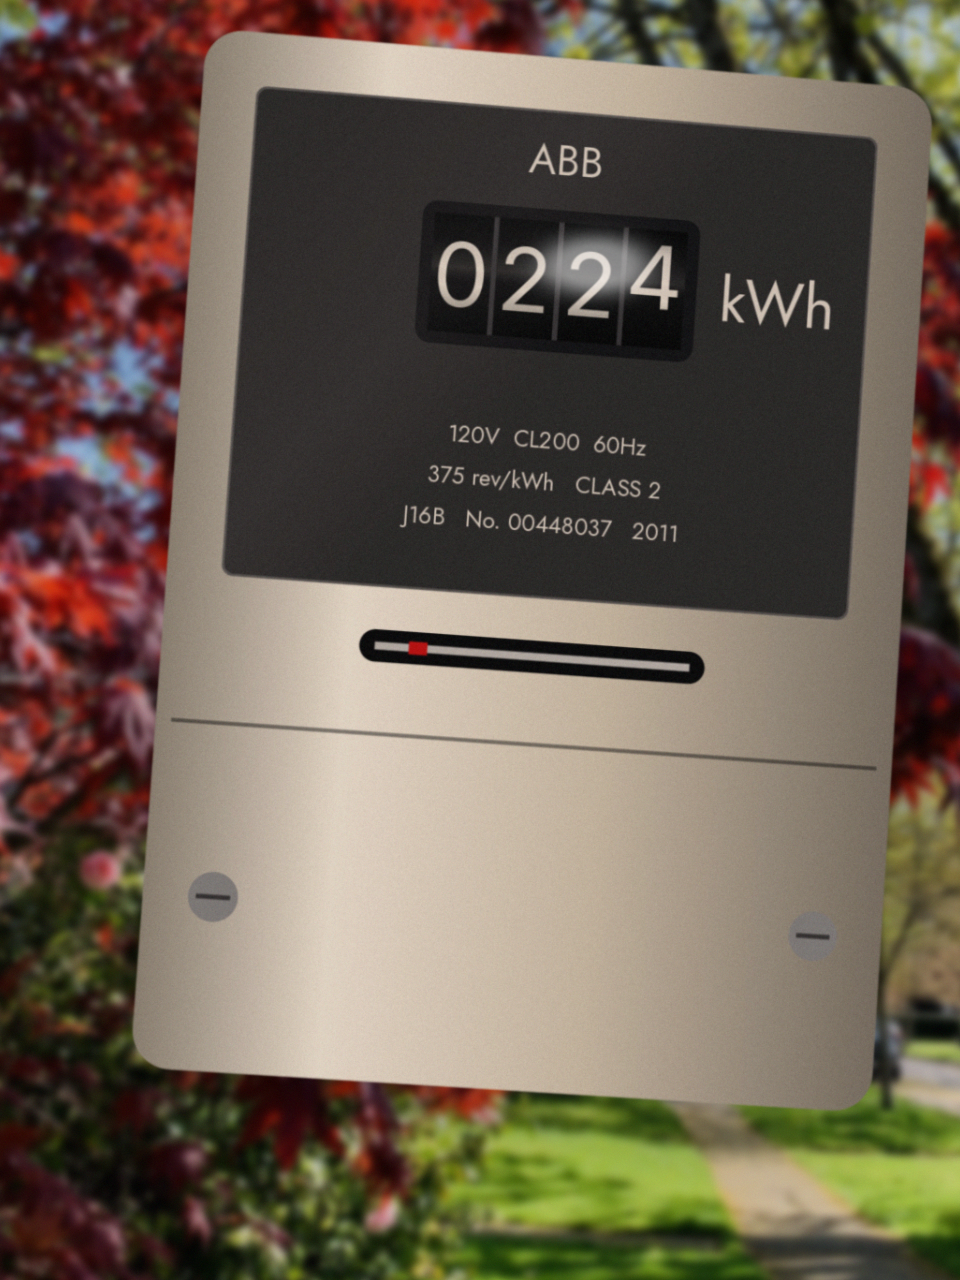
224 kWh
